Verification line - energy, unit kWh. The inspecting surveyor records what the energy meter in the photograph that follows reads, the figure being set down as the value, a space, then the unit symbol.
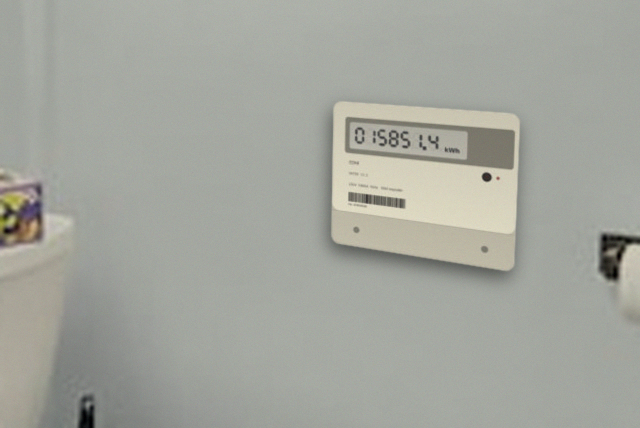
15851.4 kWh
